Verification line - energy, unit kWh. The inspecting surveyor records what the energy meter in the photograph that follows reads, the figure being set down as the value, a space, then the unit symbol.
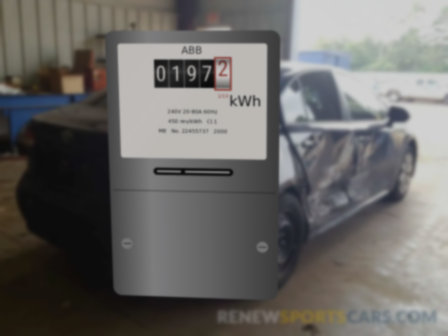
197.2 kWh
